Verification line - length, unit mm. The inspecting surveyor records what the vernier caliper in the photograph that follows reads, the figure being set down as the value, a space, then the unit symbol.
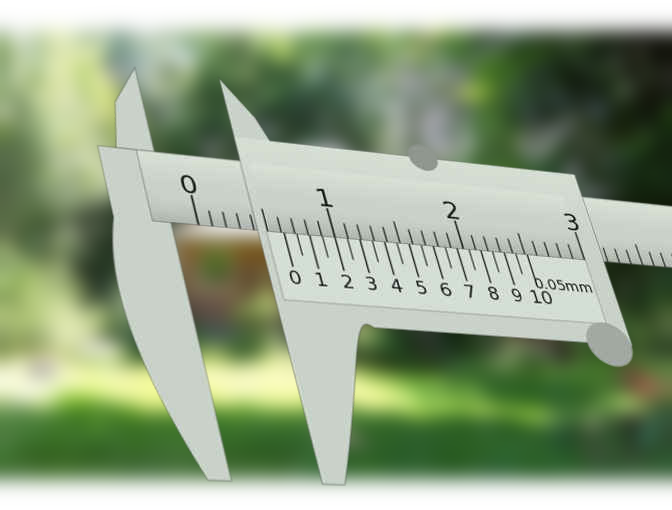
6.2 mm
